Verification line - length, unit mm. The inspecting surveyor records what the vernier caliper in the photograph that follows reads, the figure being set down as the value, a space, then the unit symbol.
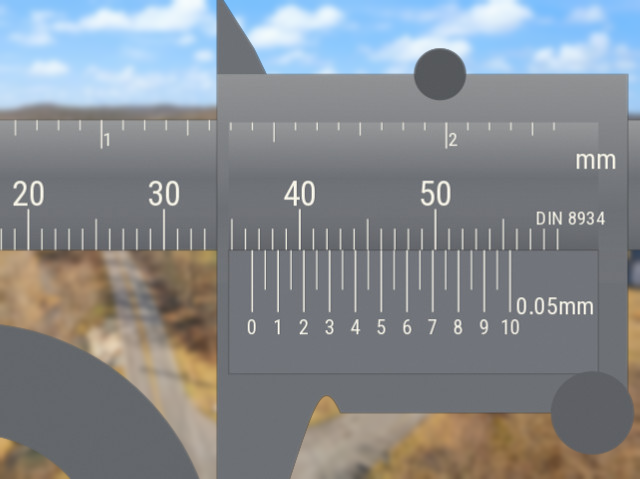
36.5 mm
